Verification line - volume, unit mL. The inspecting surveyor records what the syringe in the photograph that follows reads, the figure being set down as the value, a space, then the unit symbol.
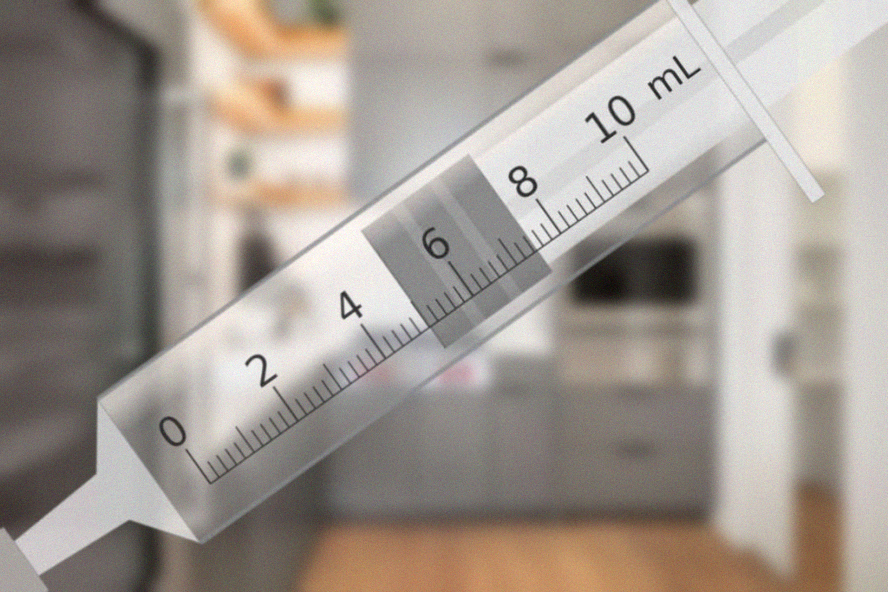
5 mL
